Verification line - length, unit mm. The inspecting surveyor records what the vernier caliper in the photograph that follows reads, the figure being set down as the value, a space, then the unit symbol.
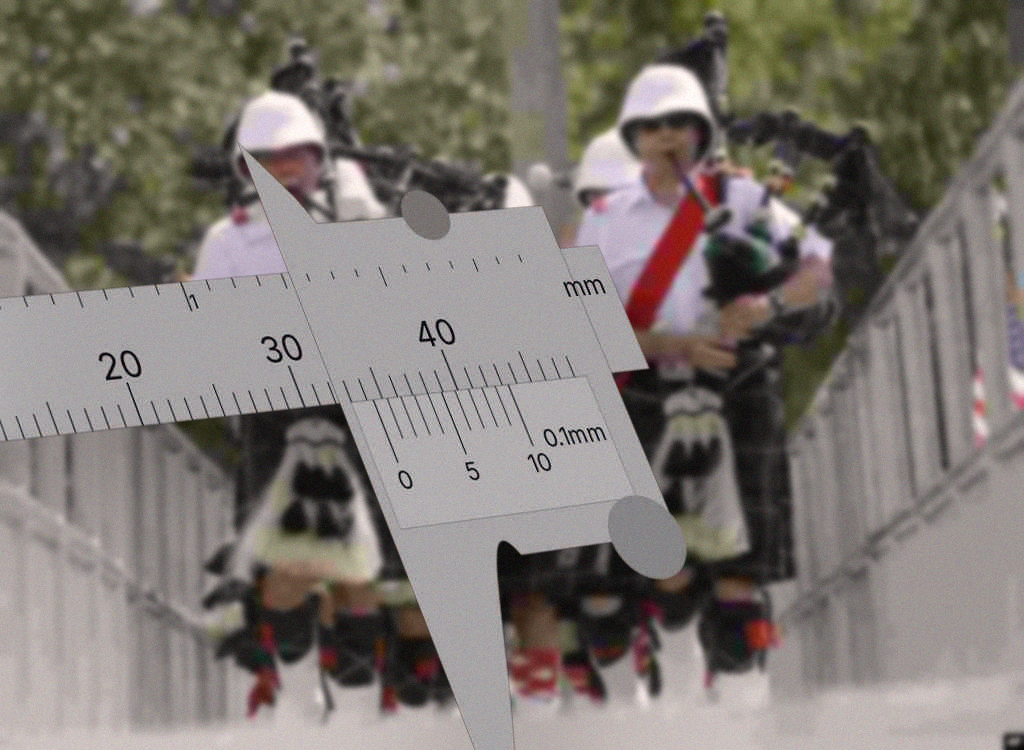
34.4 mm
